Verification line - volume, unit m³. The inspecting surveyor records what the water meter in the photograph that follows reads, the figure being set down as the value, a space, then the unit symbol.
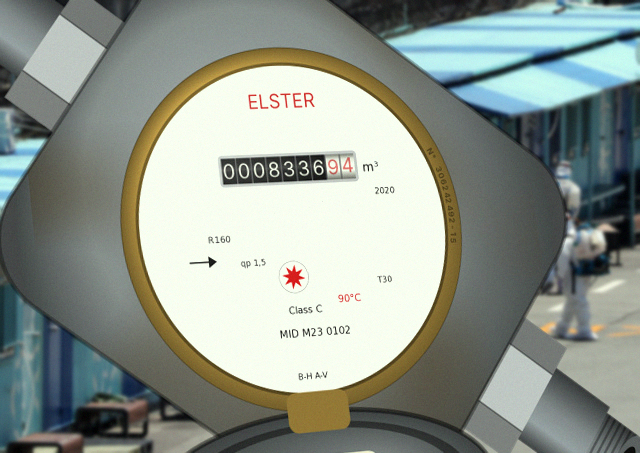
8336.94 m³
